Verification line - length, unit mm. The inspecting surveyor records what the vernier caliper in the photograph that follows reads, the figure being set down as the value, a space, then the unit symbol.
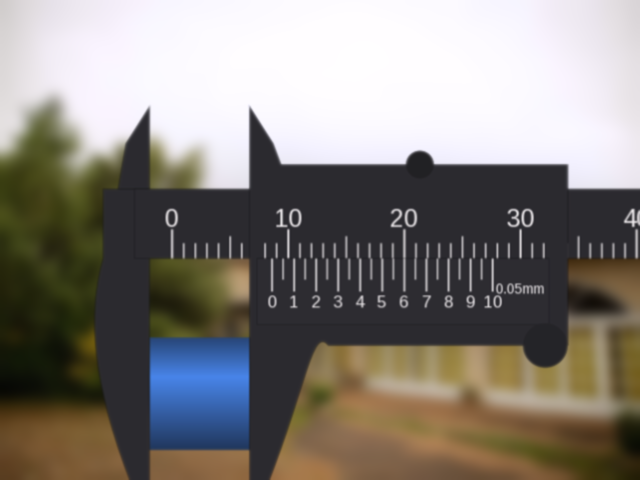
8.6 mm
